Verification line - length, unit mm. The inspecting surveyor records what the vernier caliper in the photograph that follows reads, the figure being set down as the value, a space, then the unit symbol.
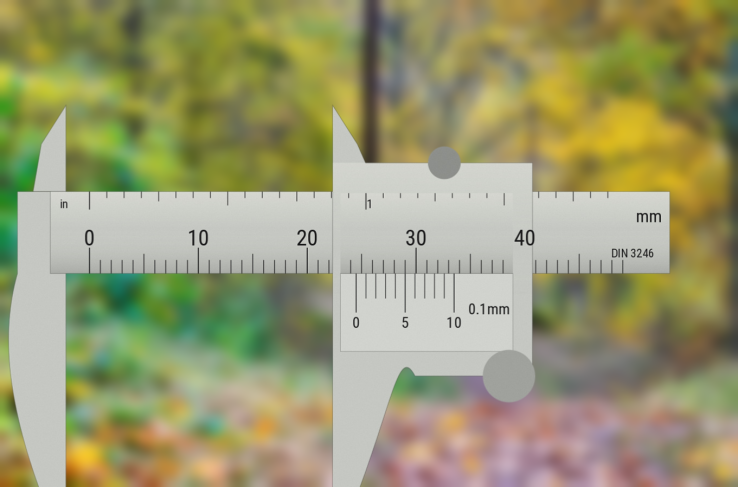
24.5 mm
